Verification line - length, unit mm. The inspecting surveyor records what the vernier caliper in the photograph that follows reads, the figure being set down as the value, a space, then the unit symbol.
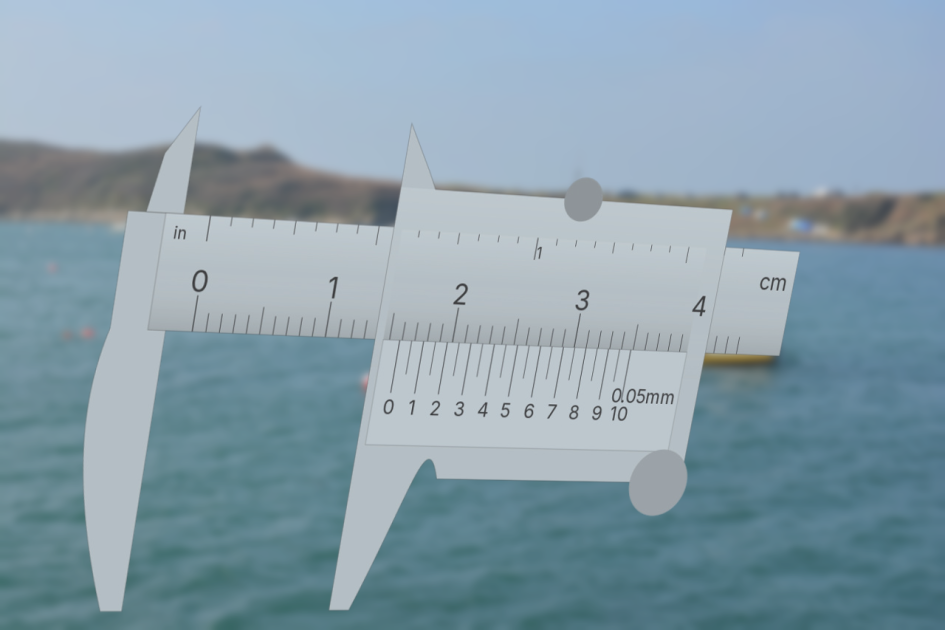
15.8 mm
